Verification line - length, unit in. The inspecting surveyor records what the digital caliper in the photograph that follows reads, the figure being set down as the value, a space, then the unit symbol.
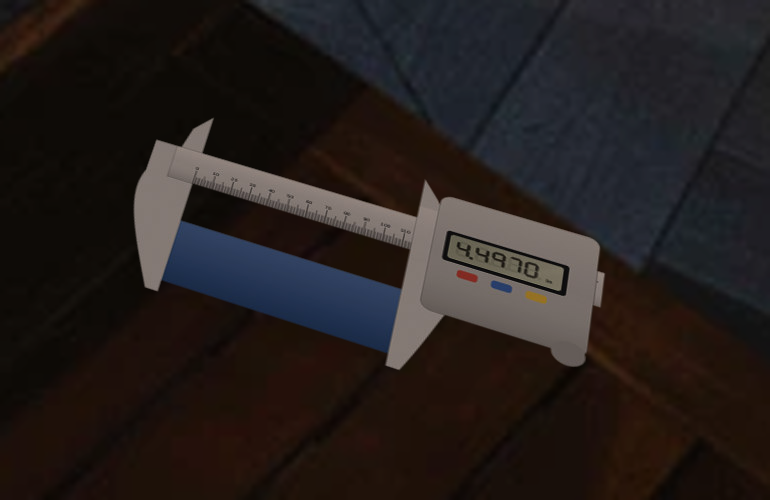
4.4970 in
